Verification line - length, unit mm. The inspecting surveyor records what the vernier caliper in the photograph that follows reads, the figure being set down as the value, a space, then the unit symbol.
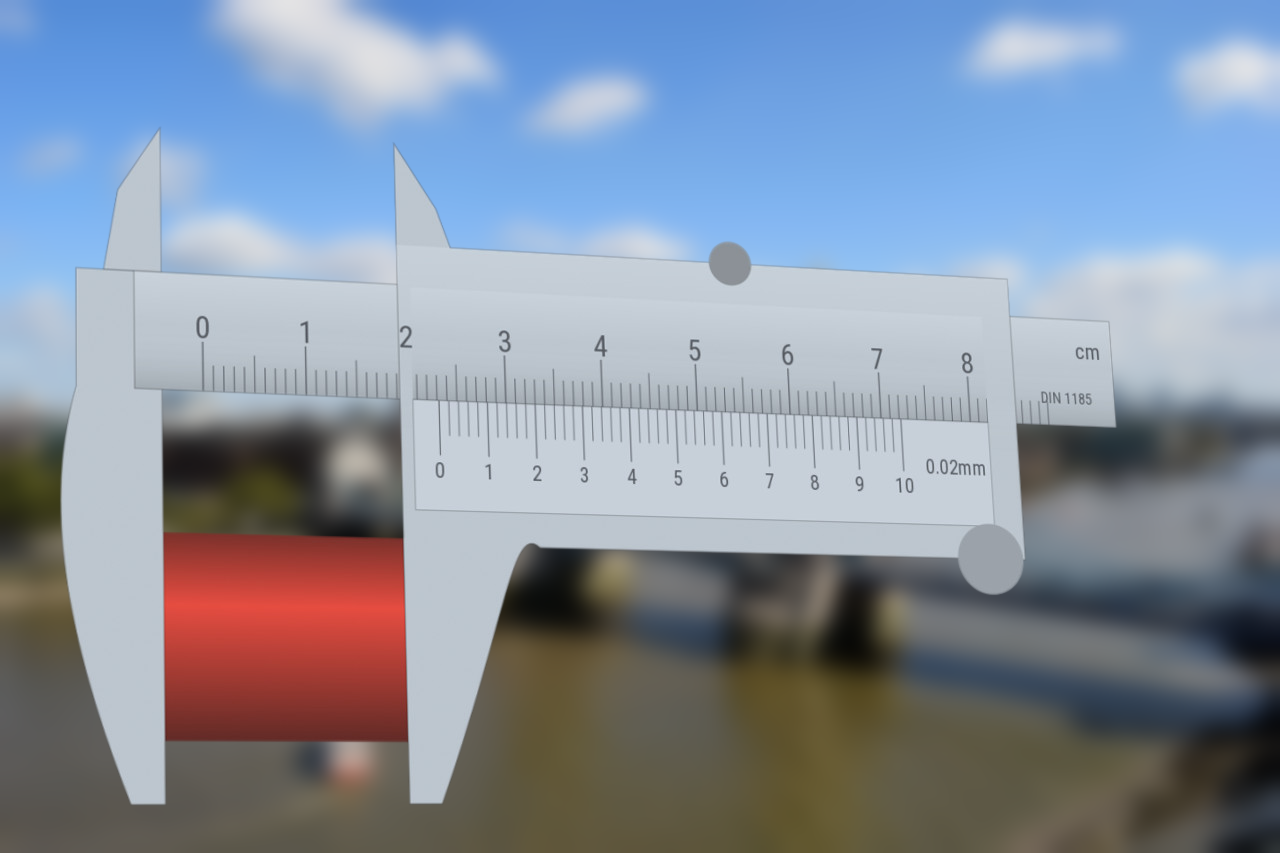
23.2 mm
